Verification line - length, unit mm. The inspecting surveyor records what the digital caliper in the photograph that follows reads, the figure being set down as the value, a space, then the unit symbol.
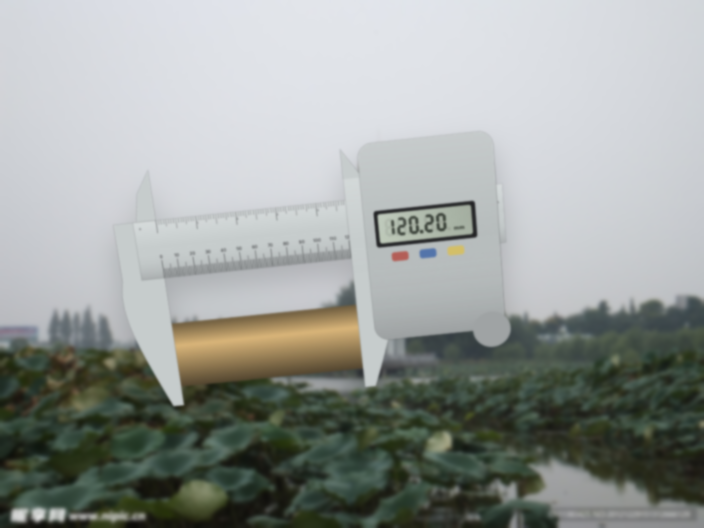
120.20 mm
